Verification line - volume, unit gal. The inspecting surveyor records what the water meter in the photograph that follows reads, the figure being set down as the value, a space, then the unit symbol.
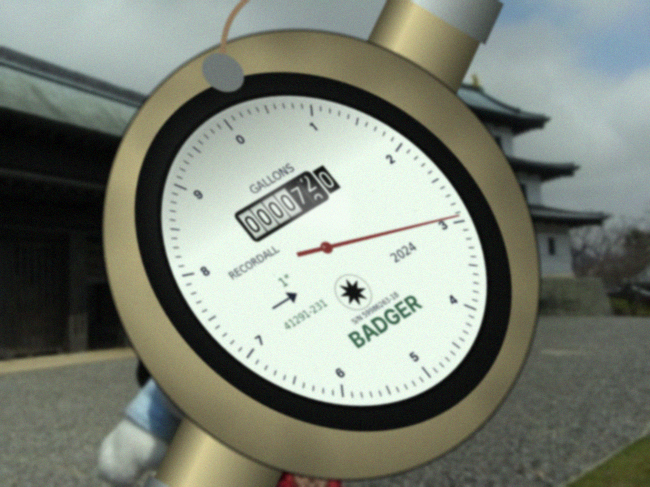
722.9 gal
